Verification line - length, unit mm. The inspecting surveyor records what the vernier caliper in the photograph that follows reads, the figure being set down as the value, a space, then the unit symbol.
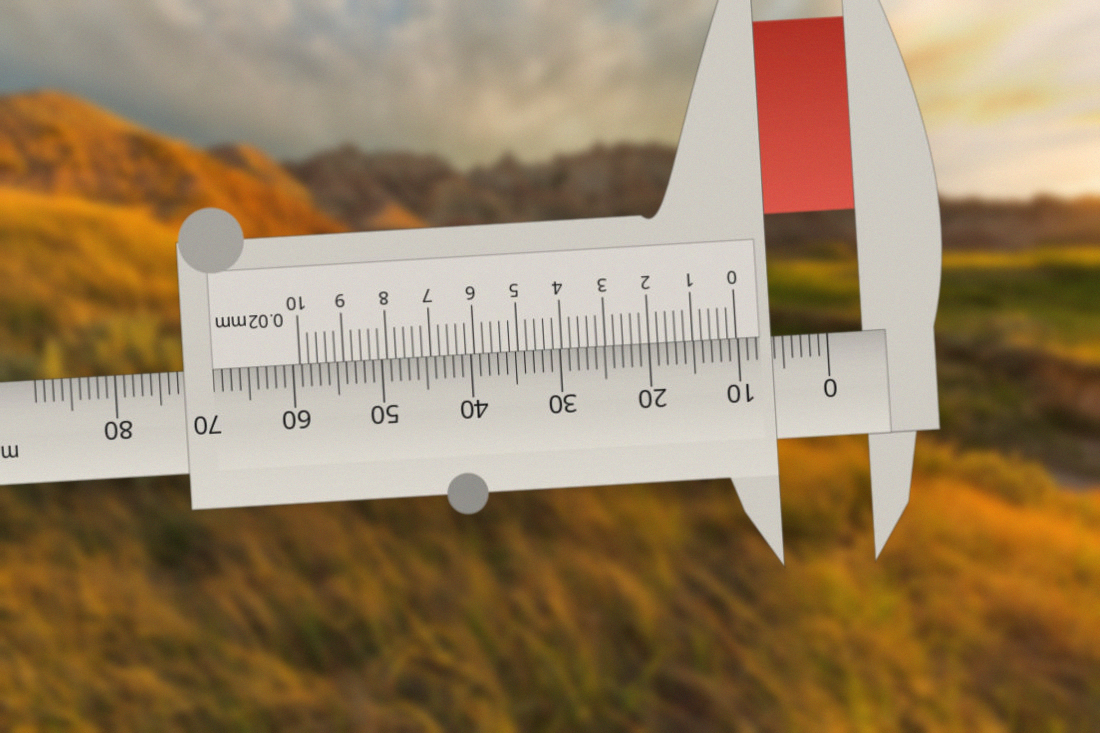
10.2 mm
